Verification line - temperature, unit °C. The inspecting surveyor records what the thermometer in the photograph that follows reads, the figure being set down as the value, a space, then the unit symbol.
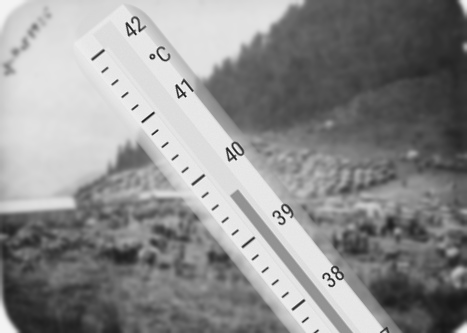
39.6 °C
